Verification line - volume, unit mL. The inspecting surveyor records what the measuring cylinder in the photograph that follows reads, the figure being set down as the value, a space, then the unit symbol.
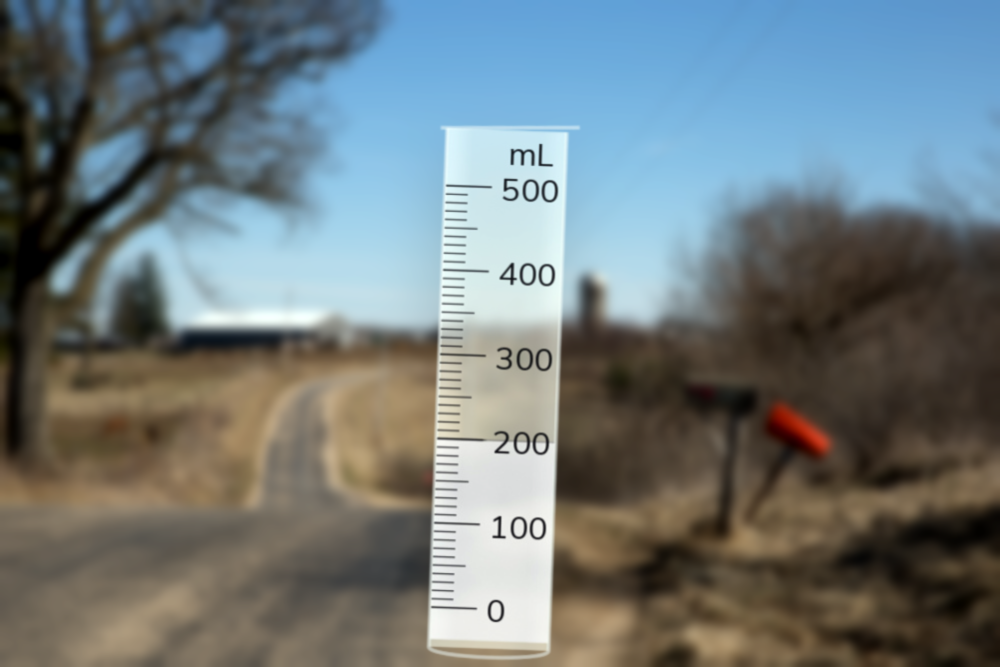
200 mL
